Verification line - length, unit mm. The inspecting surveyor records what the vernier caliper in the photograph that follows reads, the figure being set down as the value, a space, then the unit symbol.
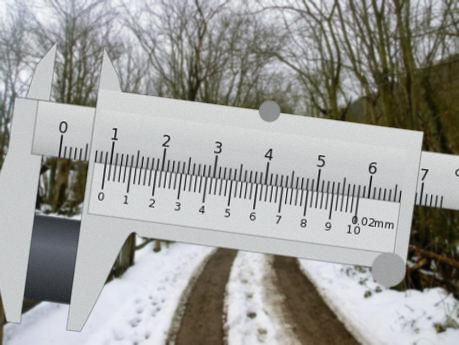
9.0 mm
